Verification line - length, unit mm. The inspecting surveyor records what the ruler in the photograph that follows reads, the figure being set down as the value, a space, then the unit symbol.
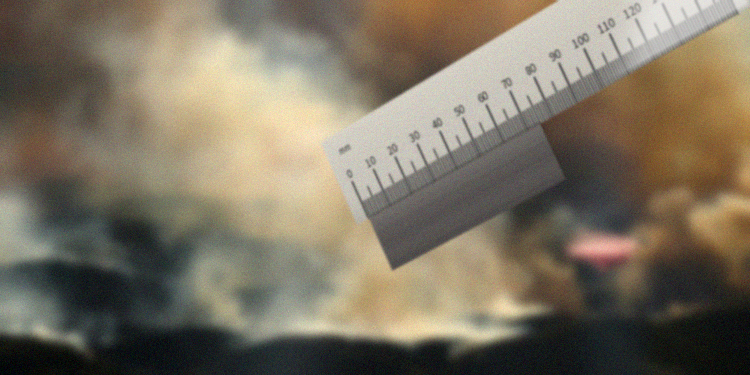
75 mm
